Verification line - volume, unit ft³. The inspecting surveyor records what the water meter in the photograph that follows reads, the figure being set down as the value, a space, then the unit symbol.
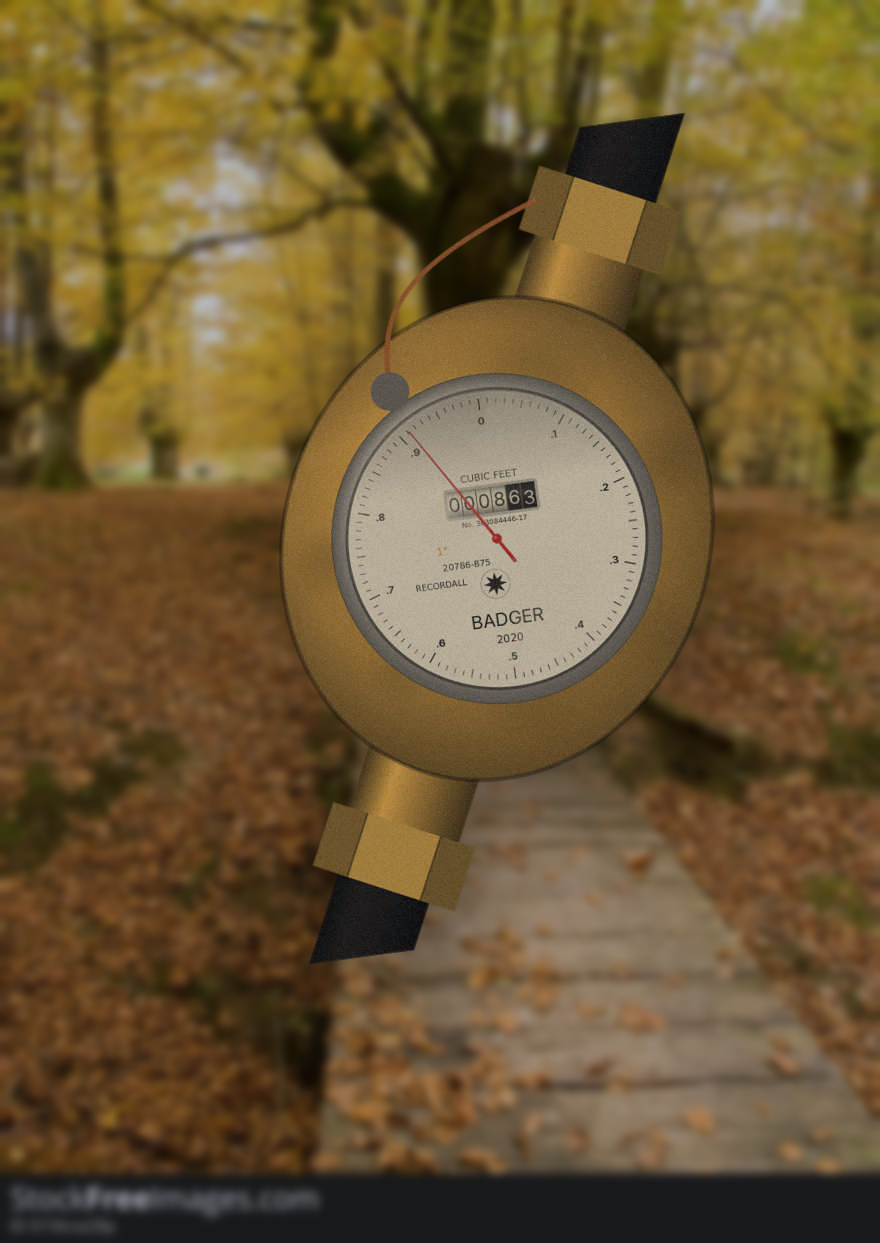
862.91 ft³
